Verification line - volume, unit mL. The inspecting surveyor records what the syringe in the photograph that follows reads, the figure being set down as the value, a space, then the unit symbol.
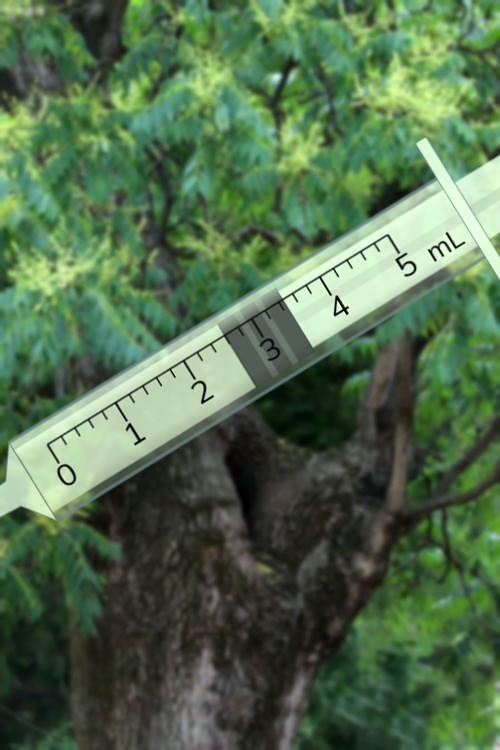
2.6 mL
